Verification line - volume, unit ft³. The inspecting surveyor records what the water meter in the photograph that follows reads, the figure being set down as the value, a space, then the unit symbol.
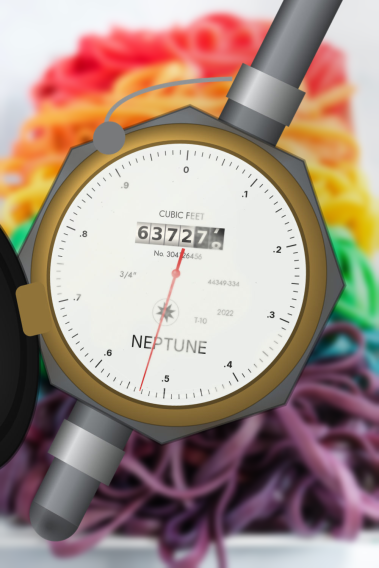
637277.53 ft³
